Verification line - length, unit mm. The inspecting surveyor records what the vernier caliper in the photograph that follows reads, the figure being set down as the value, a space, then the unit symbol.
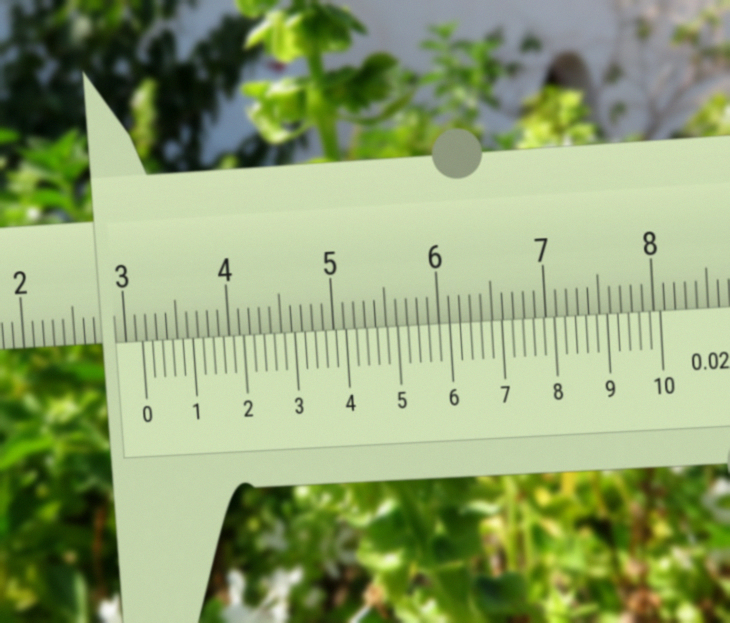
31.6 mm
